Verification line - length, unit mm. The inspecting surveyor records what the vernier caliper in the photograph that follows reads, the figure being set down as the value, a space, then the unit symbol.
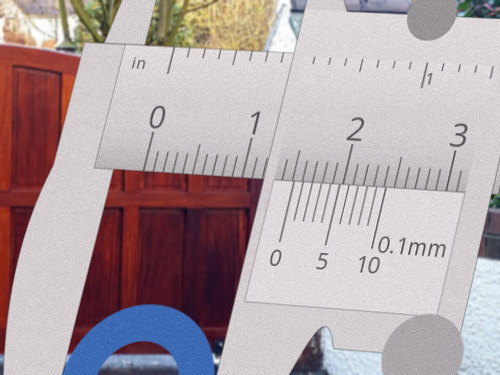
15.2 mm
